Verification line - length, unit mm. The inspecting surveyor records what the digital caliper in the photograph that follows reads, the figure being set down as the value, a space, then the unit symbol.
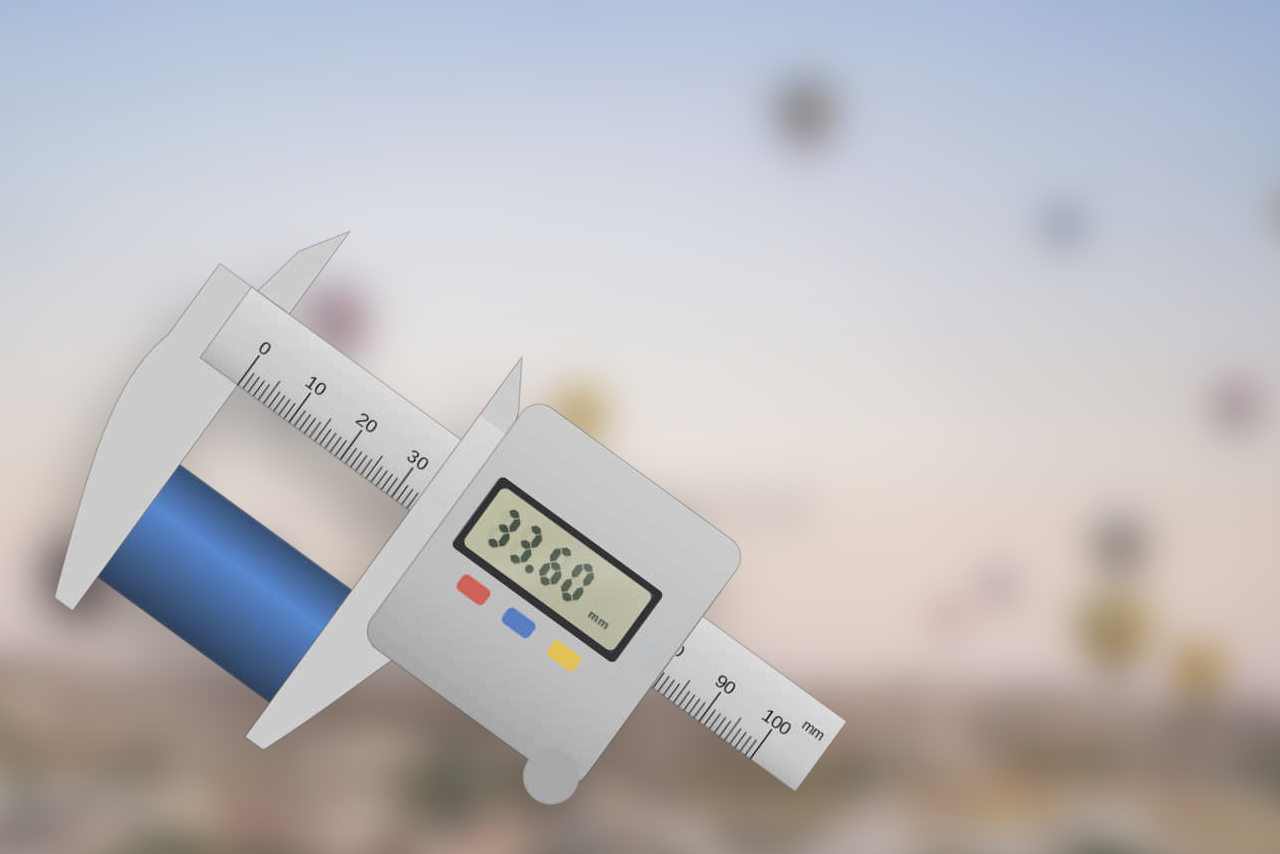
33.60 mm
